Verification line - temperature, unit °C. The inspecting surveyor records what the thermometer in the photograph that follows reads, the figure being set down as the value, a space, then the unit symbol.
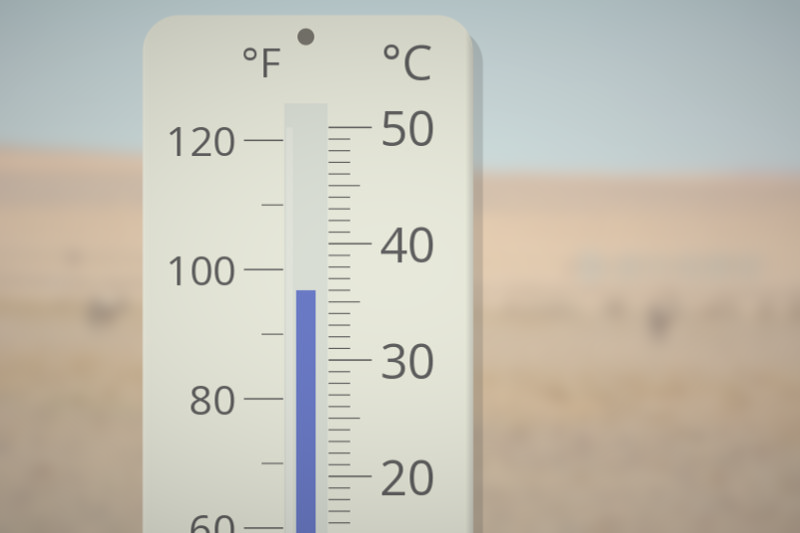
36 °C
